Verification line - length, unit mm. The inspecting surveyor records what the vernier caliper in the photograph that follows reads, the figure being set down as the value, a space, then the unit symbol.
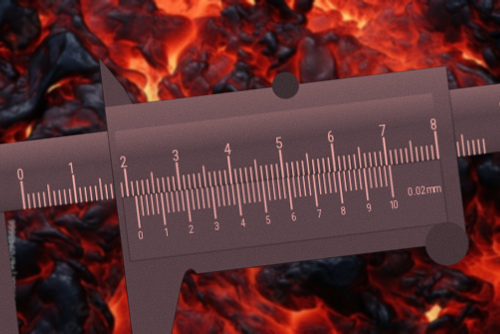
21.5 mm
